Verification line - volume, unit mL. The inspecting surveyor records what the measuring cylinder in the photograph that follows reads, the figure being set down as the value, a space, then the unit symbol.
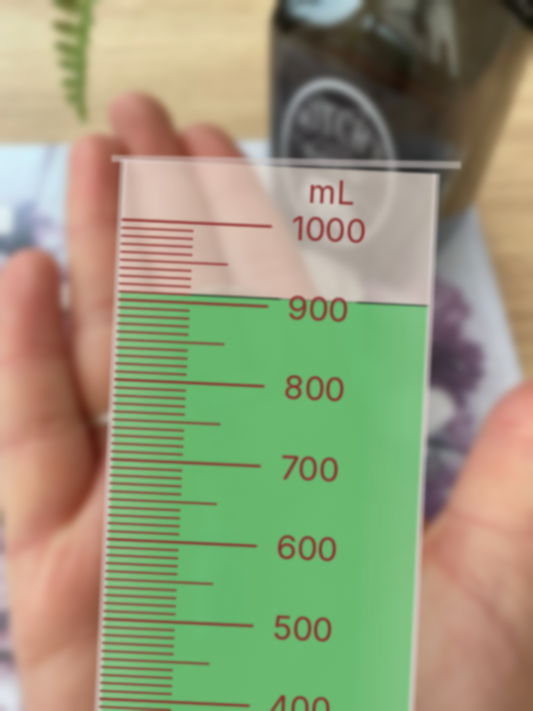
910 mL
